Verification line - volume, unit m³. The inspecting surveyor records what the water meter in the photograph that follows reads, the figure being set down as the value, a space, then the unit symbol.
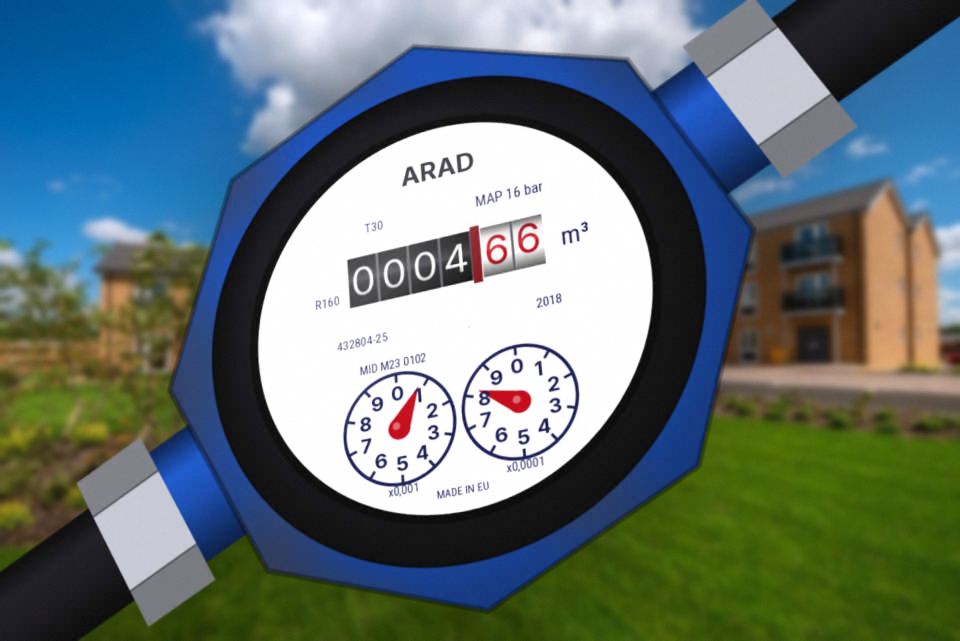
4.6608 m³
